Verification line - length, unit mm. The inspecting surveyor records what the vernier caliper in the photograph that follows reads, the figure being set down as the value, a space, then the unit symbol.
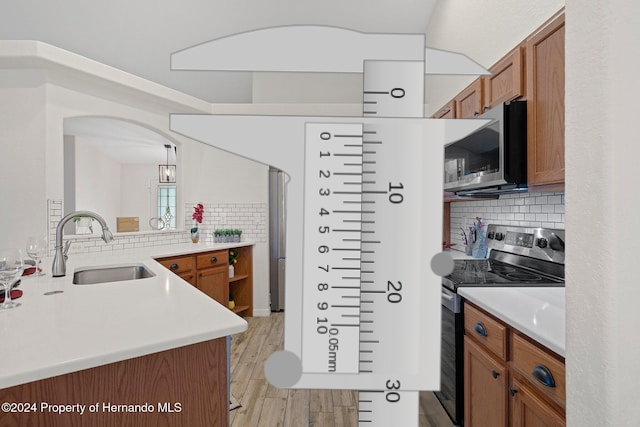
4.4 mm
